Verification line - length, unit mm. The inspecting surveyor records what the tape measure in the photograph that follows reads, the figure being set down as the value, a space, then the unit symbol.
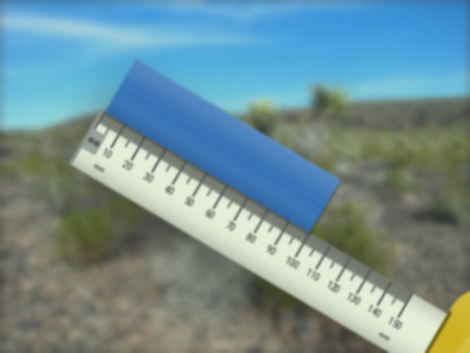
100 mm
